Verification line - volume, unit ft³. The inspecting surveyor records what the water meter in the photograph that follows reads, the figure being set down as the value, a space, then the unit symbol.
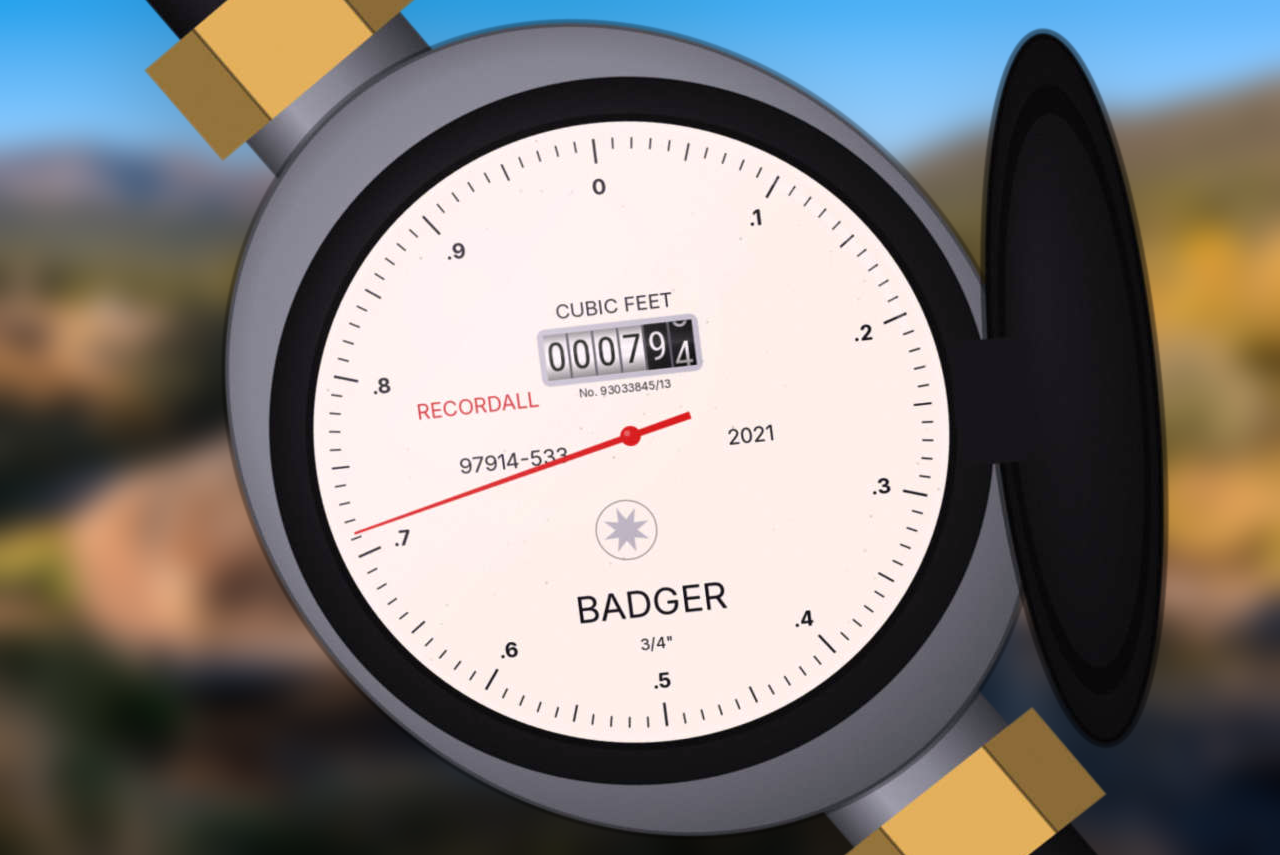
793.71 ft³
